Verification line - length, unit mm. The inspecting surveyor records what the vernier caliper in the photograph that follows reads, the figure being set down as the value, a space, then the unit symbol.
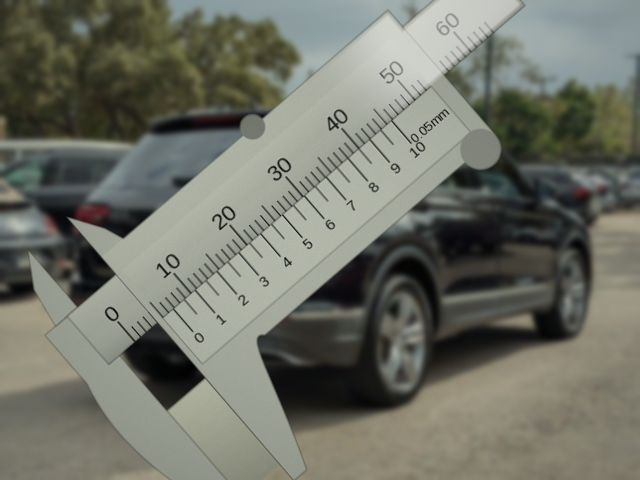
6.8 mm
